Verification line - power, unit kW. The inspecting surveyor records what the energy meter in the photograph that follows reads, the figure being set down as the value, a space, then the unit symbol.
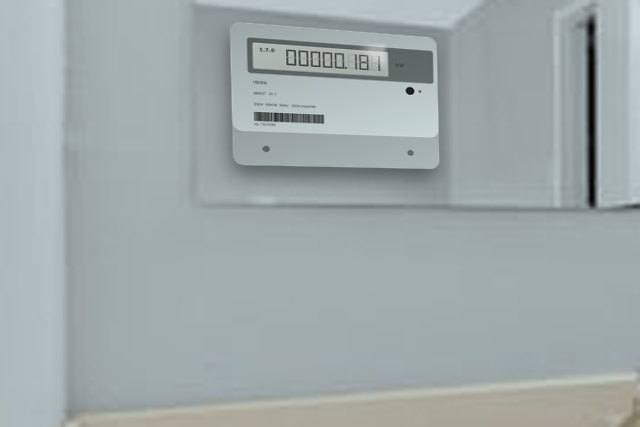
0.181 kW
